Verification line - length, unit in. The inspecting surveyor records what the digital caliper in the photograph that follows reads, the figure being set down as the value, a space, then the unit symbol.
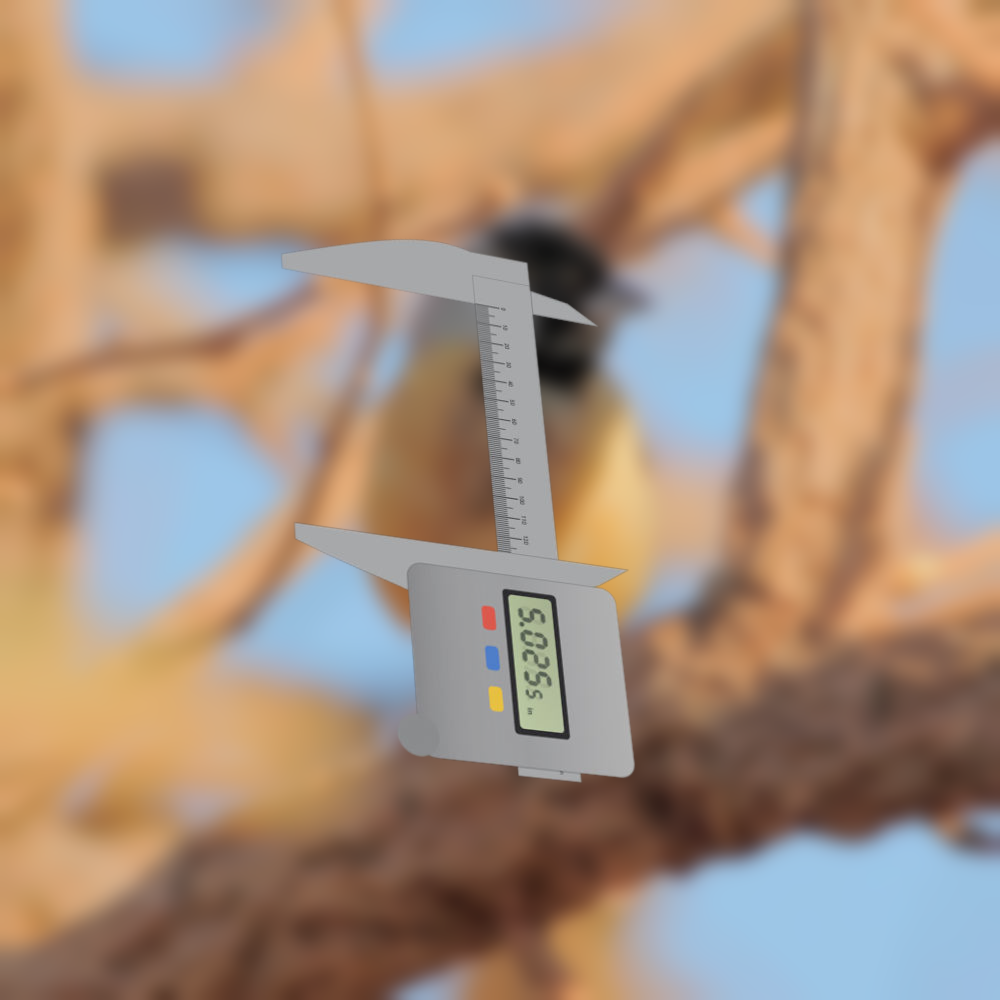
5.0255 in
